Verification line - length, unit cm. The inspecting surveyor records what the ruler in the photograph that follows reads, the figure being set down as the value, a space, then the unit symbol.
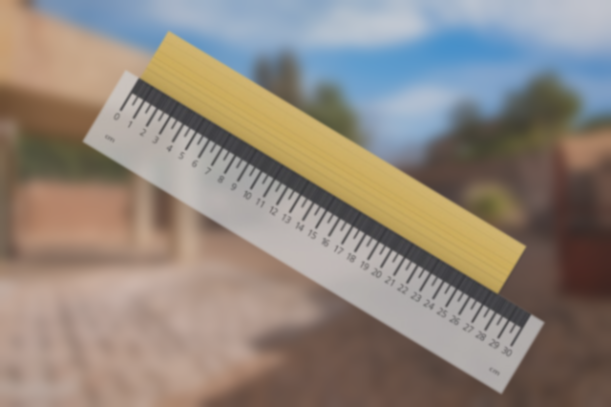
27.5 cm
